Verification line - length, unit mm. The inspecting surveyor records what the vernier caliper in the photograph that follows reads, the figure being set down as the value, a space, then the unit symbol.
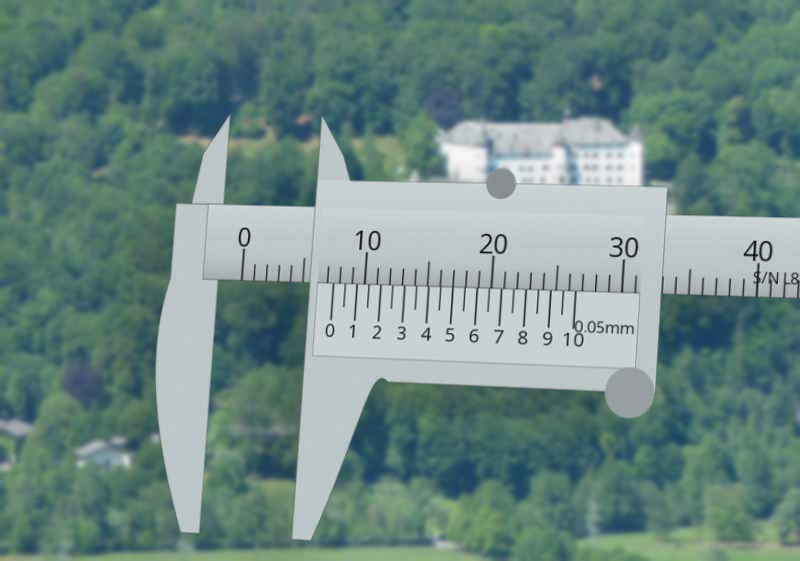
7.5 mm
